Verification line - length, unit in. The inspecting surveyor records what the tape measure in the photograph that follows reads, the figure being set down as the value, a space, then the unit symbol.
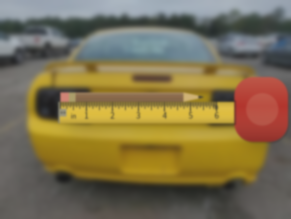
5.5 in
